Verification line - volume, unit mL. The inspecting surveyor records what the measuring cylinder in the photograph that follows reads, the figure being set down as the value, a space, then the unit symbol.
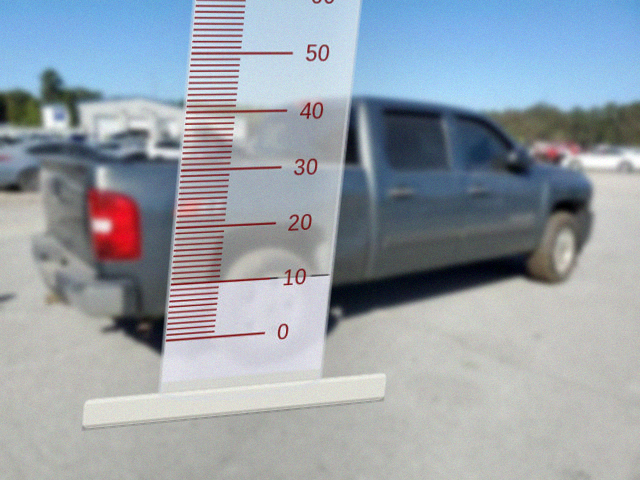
10 mL
